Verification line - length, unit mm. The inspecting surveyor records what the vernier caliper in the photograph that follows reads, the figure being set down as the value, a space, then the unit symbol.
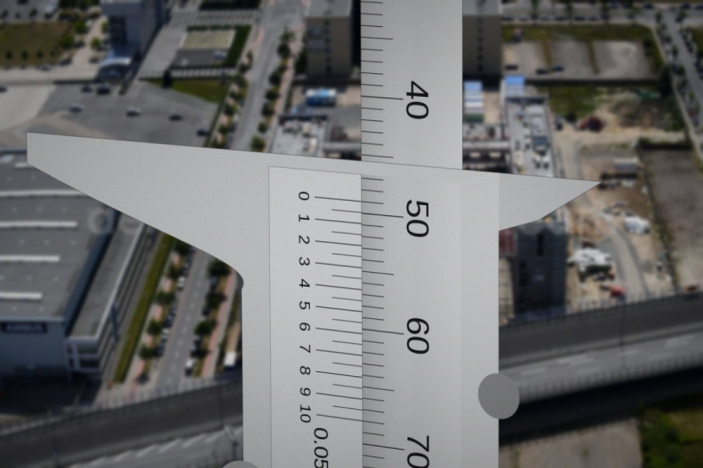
49.0 mm
